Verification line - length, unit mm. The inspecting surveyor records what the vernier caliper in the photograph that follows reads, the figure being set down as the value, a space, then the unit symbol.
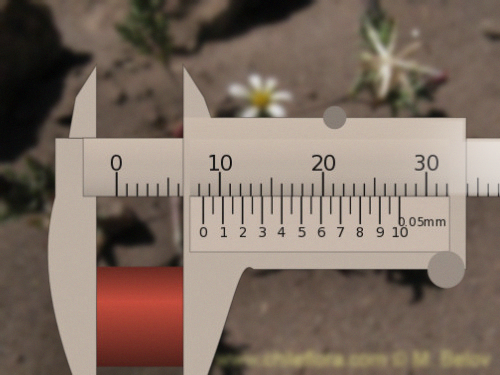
8.4 mm
